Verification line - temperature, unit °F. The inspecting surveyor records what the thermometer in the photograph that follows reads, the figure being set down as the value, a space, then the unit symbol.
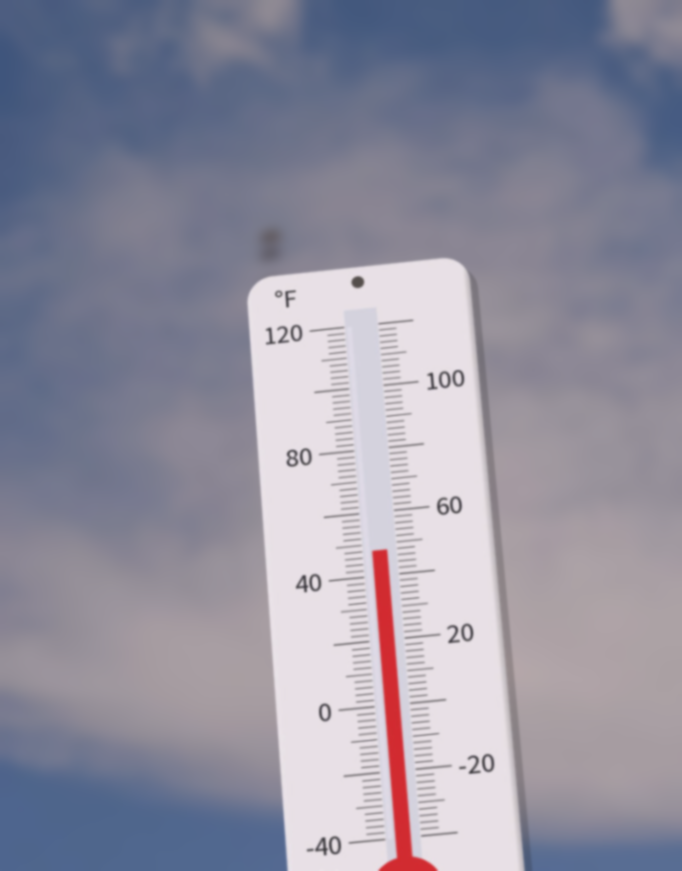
48 °F
